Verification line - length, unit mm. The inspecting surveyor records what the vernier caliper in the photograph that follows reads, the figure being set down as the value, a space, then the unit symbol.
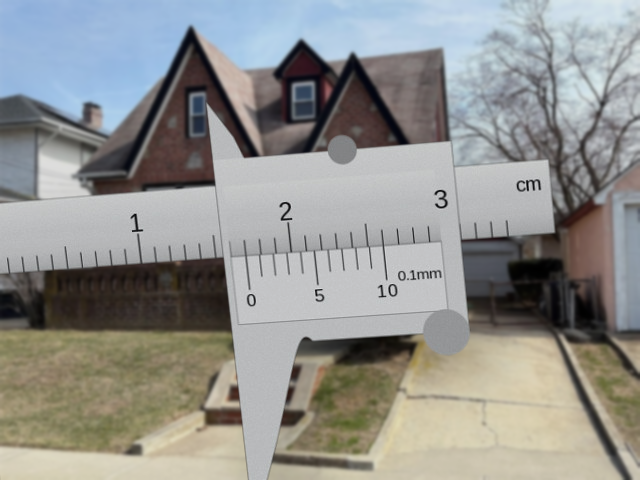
17.0 mm
